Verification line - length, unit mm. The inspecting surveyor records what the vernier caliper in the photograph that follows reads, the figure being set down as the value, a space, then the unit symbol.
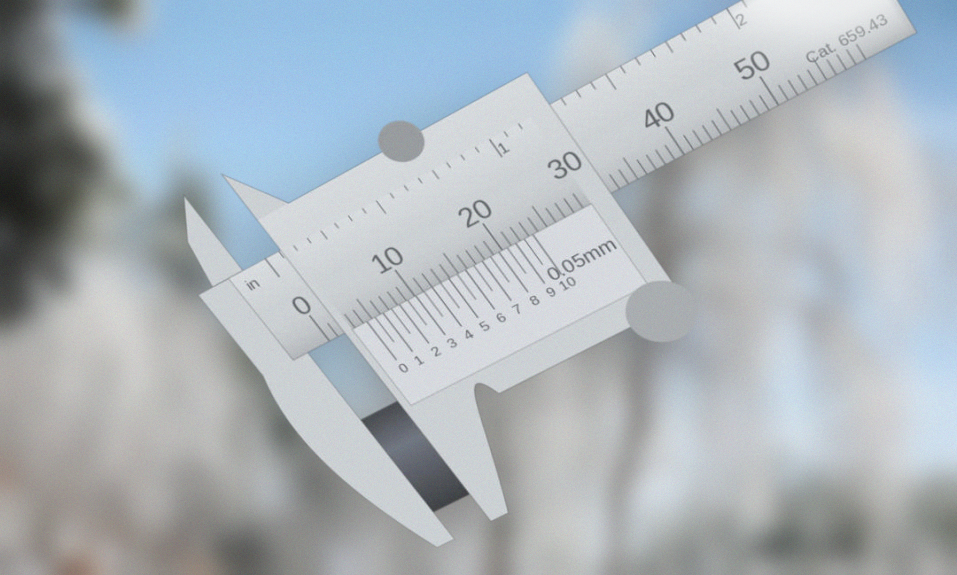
4.4 mm
